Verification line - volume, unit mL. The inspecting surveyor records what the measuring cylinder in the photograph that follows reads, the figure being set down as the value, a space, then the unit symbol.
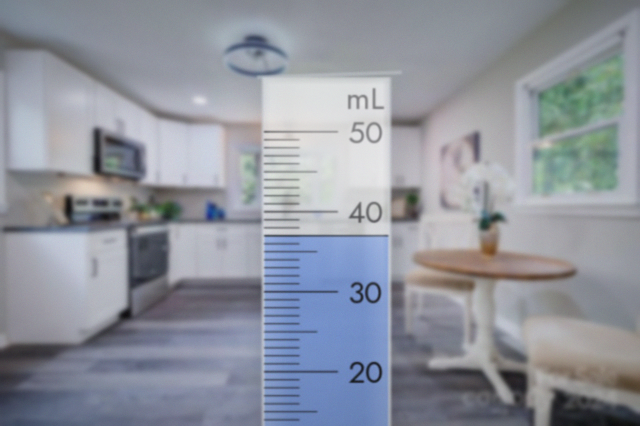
37 mL
